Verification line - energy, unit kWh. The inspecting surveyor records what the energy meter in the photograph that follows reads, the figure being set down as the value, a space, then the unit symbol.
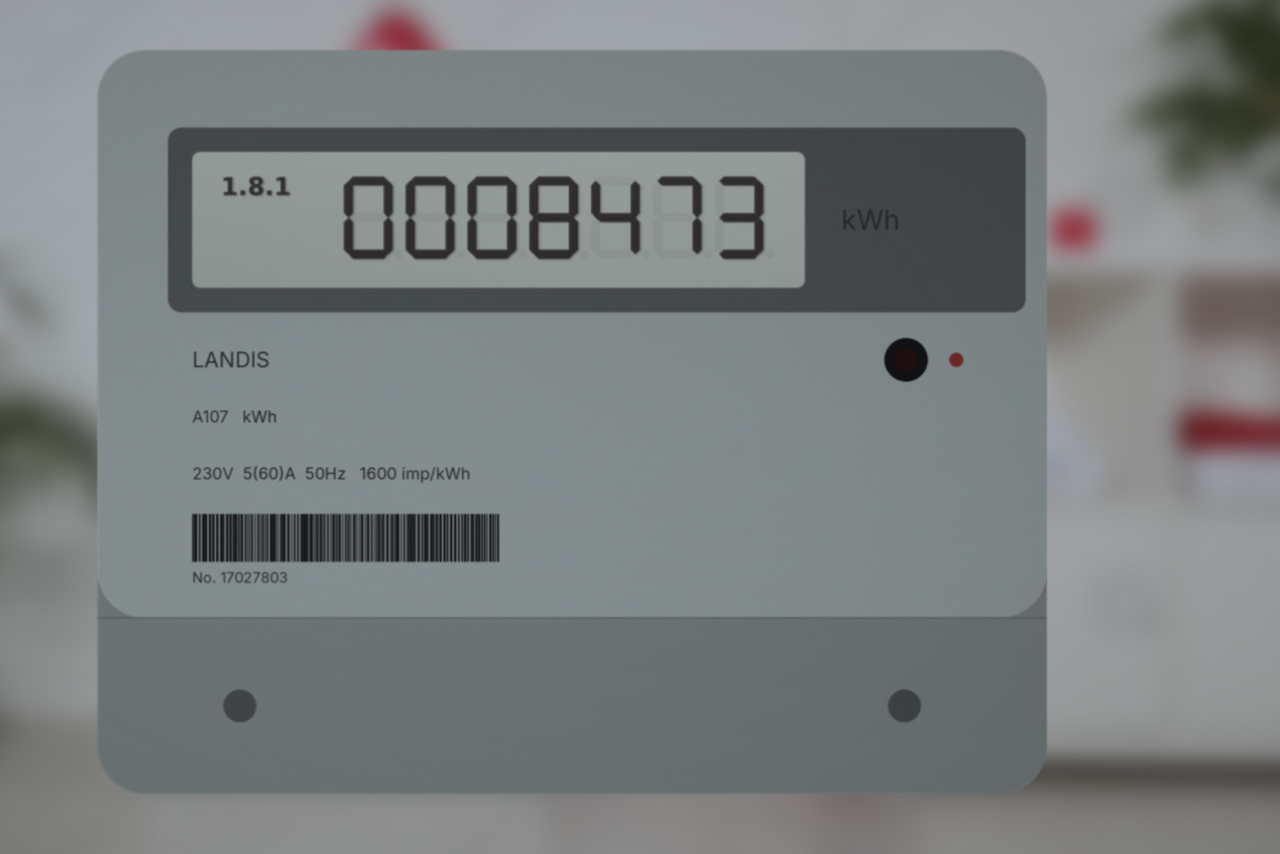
8473 kWh
